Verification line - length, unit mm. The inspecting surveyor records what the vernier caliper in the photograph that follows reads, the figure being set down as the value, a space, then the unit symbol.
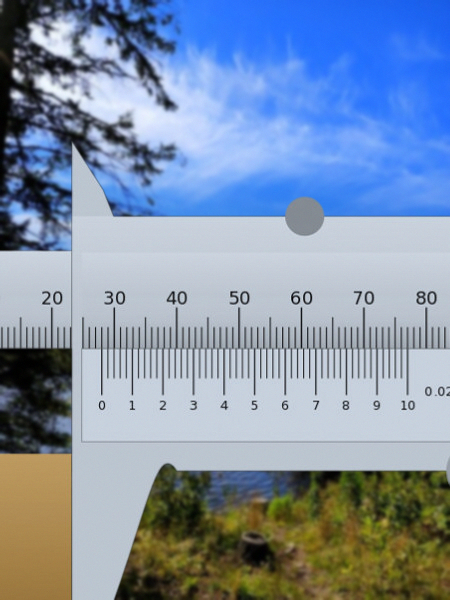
28.0 mm
